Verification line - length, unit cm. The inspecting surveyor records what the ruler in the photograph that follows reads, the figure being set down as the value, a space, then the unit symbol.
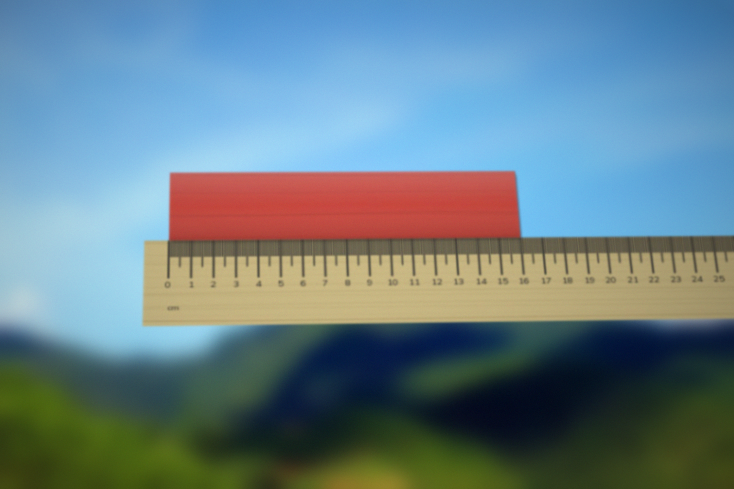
16 cm
